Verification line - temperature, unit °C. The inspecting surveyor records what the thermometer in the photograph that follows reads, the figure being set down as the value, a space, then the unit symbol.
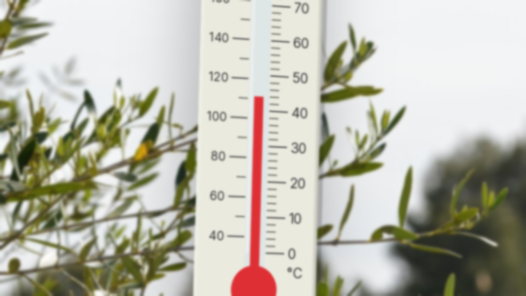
44 °C
